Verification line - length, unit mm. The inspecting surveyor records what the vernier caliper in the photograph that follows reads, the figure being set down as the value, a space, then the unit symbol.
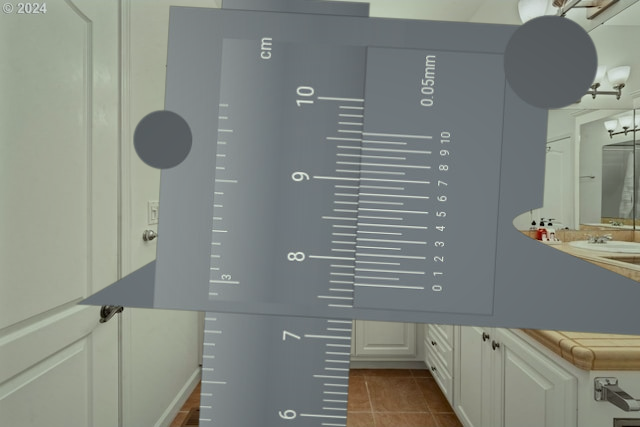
76.8 mm
